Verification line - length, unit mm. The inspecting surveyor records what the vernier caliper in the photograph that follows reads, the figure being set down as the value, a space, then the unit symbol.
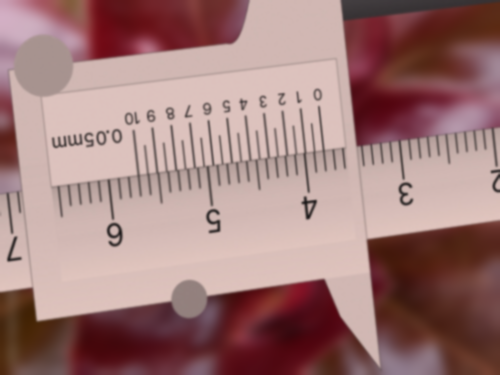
38.0 mm
